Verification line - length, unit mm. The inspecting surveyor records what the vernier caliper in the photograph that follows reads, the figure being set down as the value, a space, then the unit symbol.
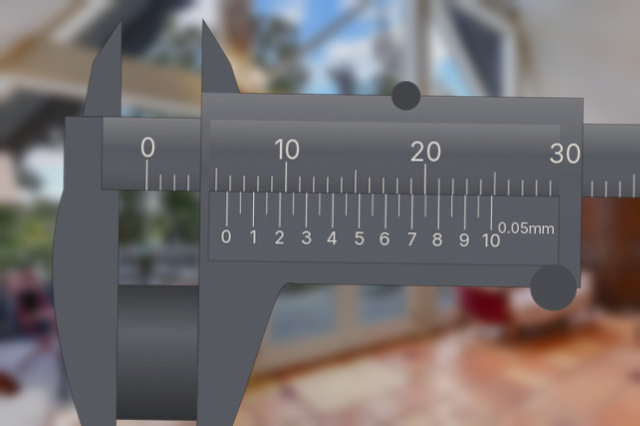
5.8 mm
